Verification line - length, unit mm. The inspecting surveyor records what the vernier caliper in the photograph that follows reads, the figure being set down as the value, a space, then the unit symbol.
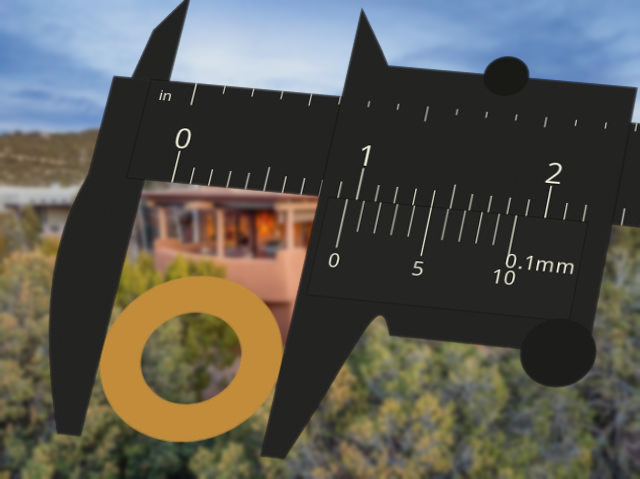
9.5 mm
